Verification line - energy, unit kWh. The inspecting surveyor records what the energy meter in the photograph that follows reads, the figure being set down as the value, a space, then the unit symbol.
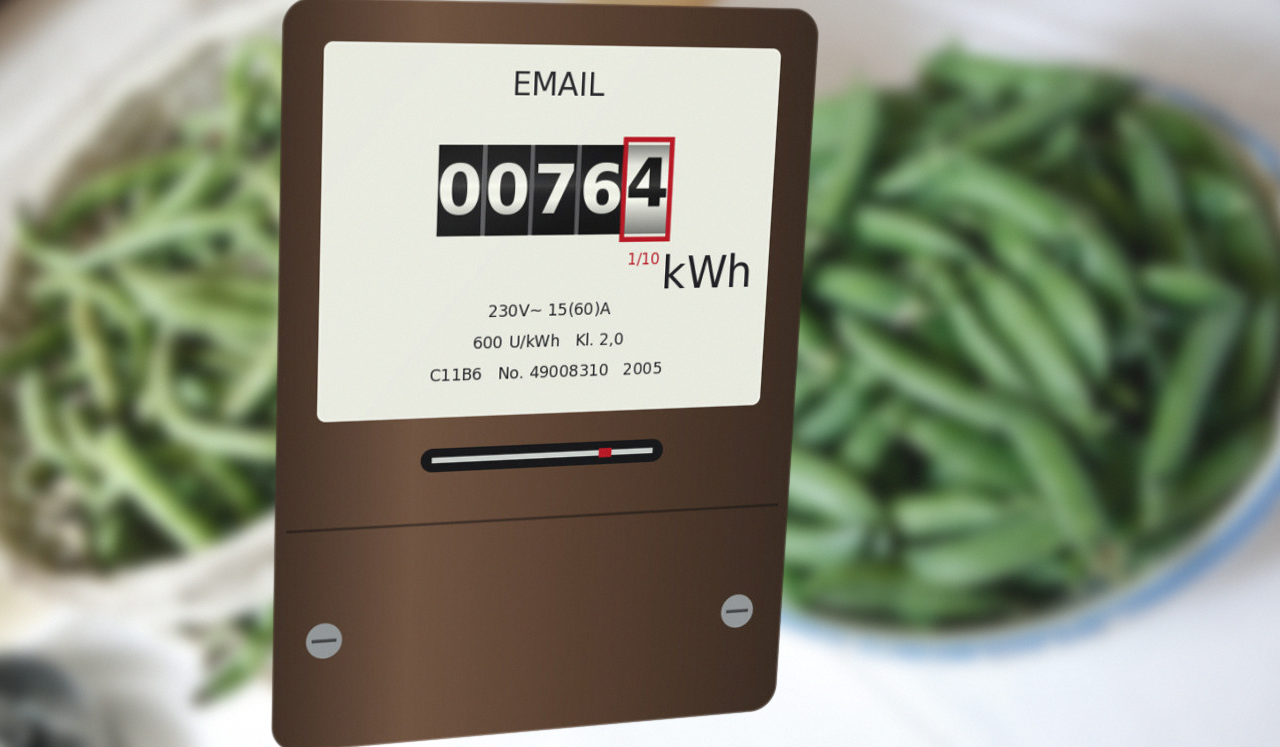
76.4 kWh
